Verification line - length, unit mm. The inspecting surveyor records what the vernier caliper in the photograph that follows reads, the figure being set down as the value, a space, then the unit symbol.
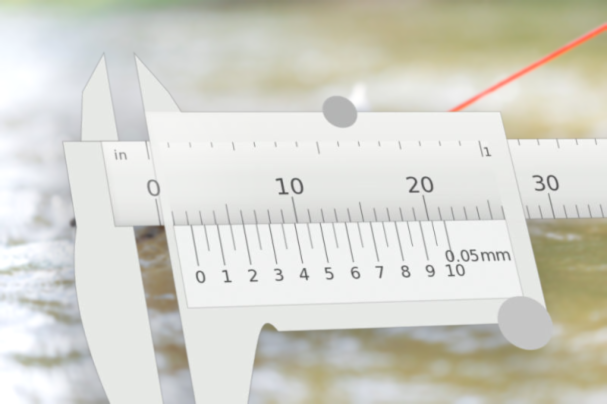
2.2 mm
